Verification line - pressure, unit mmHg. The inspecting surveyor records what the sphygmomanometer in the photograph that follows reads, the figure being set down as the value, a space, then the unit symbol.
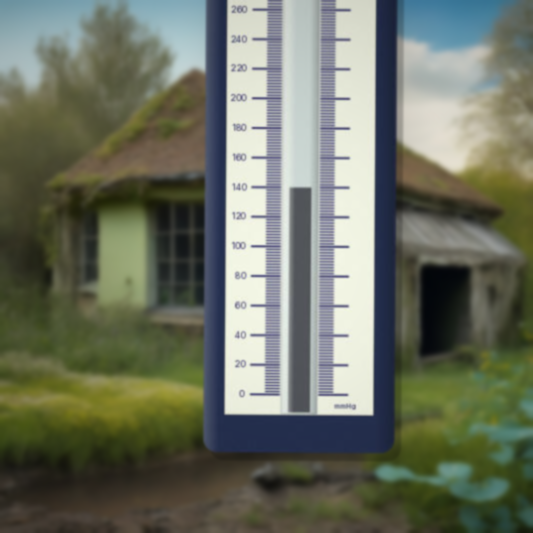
140 mmHg
